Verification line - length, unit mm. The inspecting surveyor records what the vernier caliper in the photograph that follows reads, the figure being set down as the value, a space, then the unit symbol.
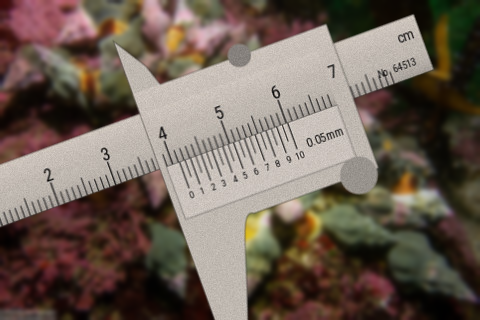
41.2 mm
